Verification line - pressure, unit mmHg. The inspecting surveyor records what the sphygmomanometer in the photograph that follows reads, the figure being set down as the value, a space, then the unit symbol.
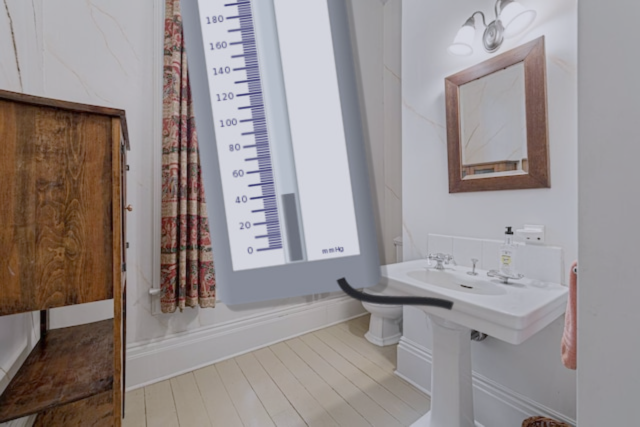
40 mmHg
